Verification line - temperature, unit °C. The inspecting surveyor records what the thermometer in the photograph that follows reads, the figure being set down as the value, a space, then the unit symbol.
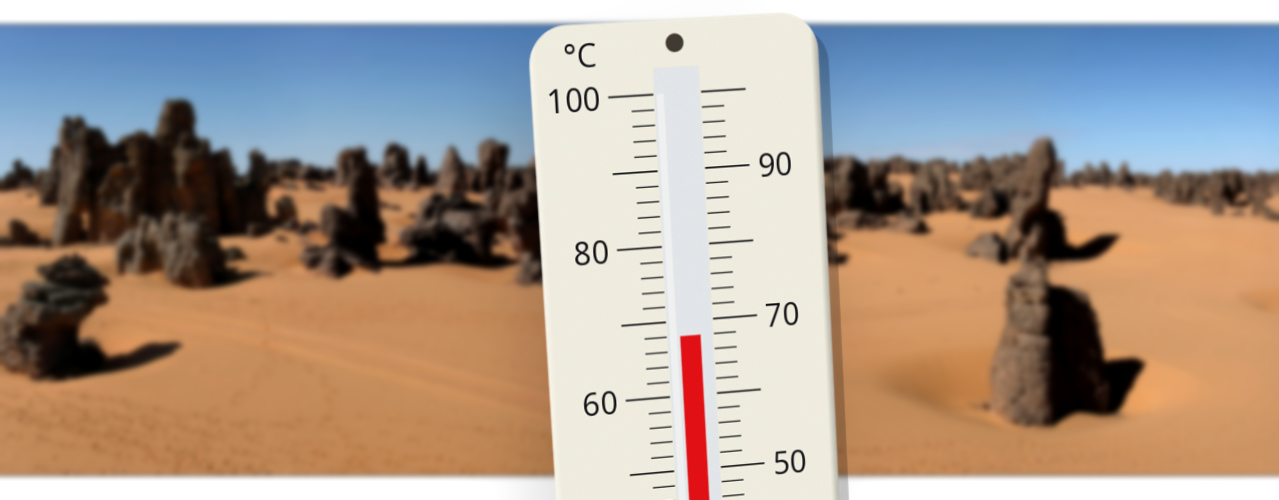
68 °C
